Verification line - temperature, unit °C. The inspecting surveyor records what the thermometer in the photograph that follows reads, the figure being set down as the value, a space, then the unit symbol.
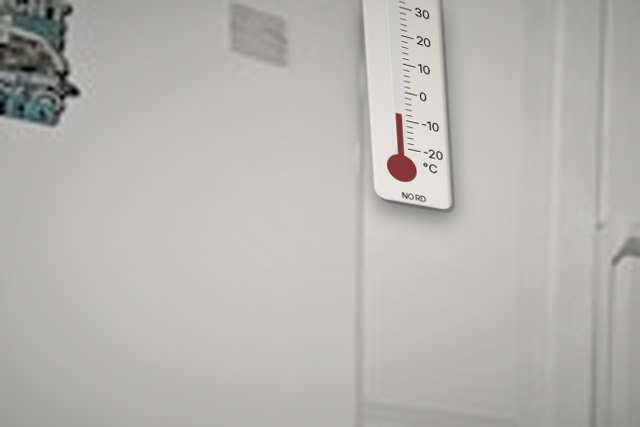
-8 °C
